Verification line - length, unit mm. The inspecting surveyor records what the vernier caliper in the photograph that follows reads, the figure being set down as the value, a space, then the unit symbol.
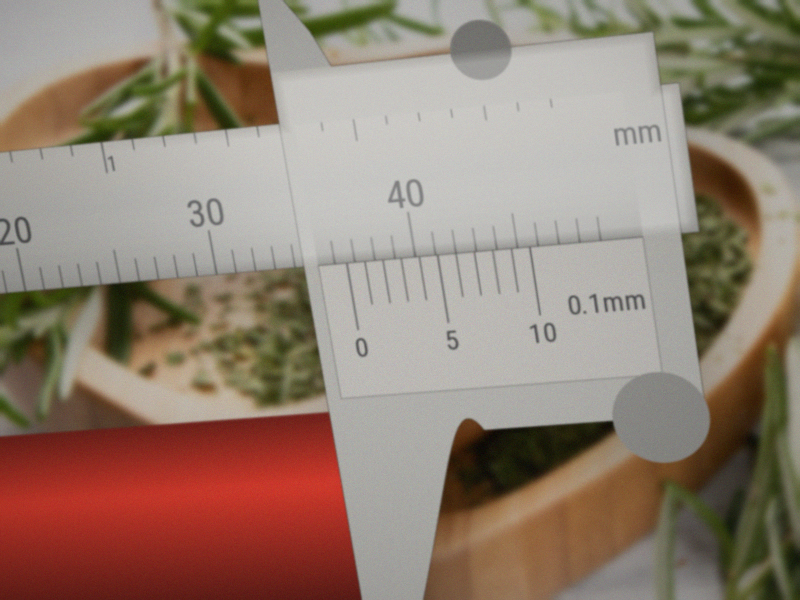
36.6 mm
